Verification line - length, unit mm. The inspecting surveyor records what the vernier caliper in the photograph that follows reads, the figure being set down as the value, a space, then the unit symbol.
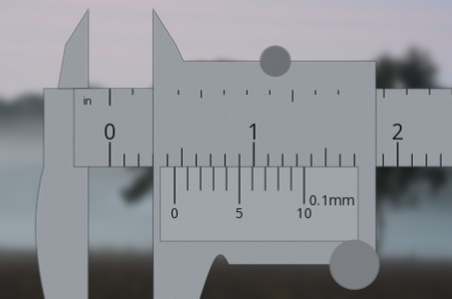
4.5 mm
